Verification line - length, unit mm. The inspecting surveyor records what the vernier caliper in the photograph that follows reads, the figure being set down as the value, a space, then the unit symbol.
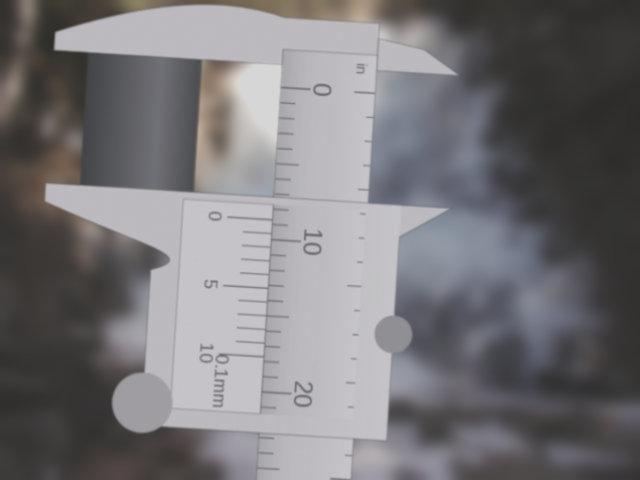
8.7 mm
